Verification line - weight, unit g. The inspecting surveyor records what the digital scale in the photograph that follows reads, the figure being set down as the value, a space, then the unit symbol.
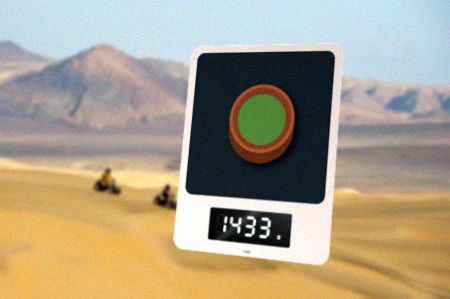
1433 g
